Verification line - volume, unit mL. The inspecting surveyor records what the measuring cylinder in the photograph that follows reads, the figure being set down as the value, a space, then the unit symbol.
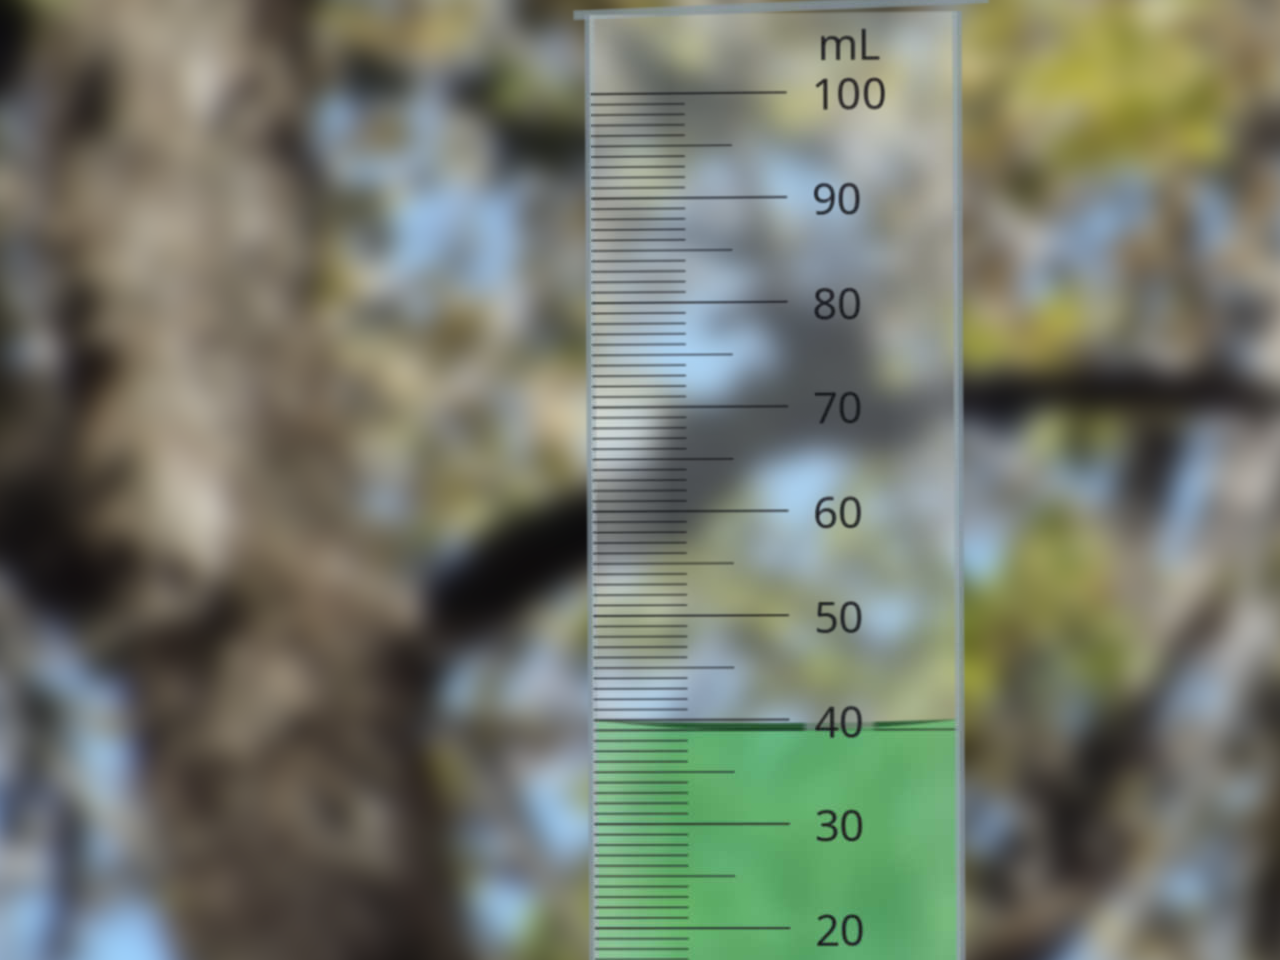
39 mL
